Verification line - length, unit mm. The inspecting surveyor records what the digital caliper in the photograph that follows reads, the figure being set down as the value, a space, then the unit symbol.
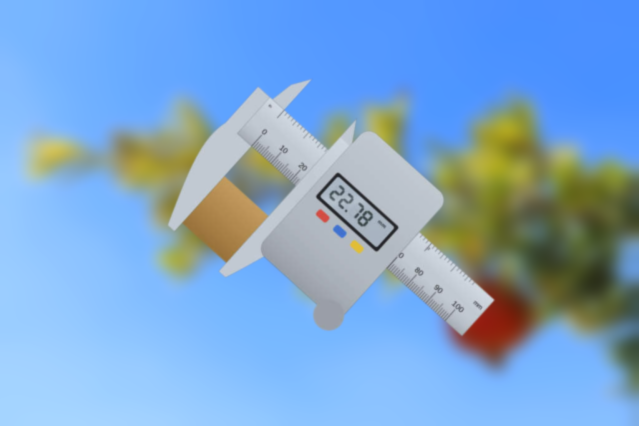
22.78 mm
